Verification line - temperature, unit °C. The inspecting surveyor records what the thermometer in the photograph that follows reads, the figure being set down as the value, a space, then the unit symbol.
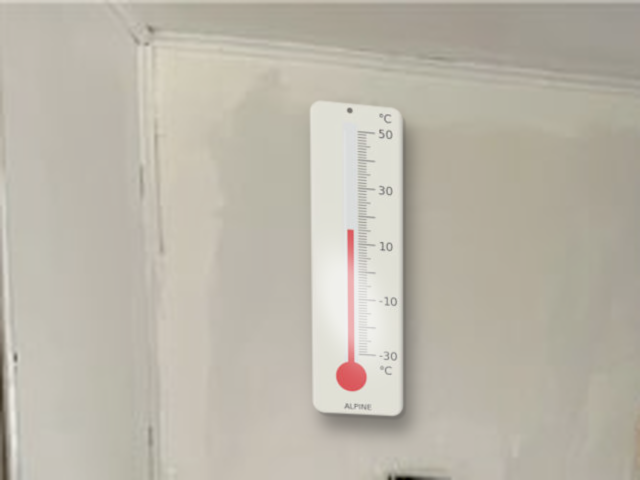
15 °C
